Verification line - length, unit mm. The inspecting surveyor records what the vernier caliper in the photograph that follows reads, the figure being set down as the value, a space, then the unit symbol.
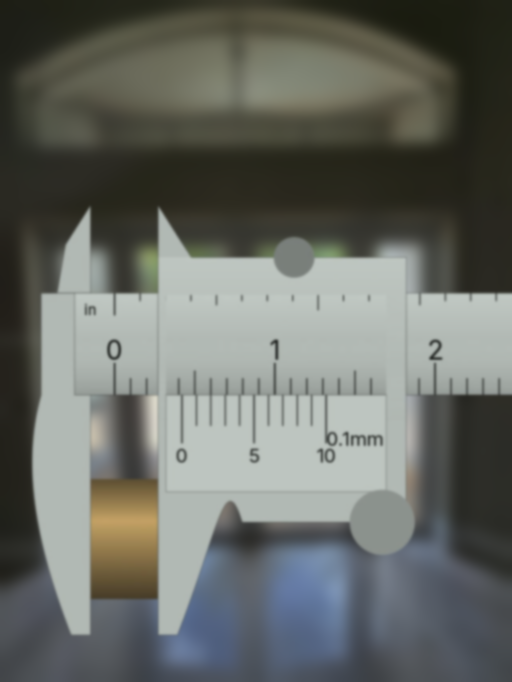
4.2 mm
